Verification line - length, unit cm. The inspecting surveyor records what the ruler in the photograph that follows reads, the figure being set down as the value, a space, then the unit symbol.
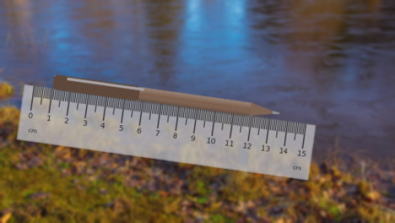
12.5 cm
